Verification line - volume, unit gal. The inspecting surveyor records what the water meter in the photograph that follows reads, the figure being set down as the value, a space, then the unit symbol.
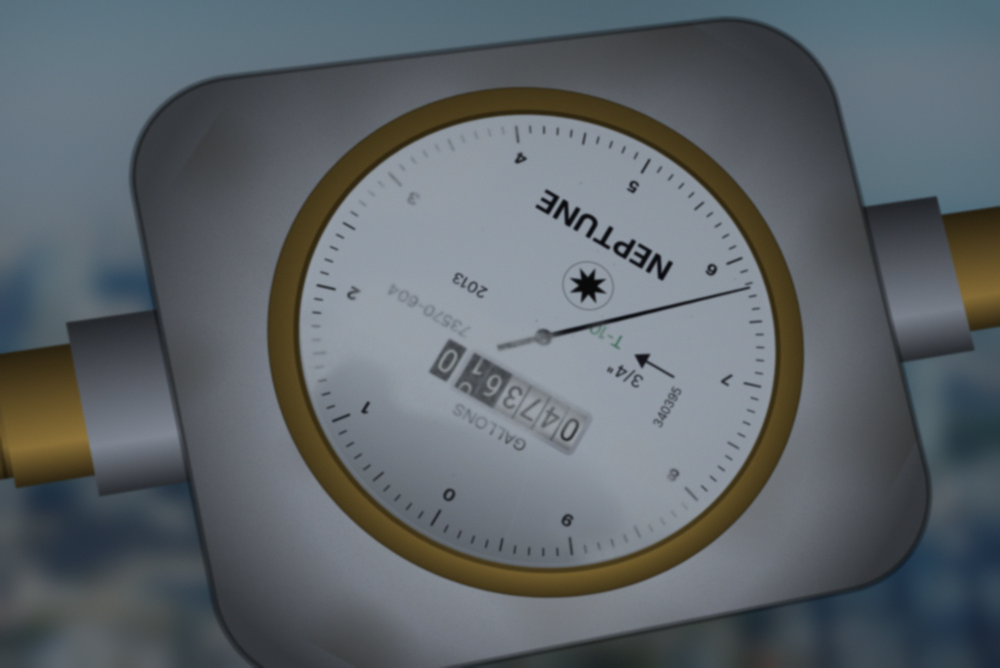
473606.2 gal
